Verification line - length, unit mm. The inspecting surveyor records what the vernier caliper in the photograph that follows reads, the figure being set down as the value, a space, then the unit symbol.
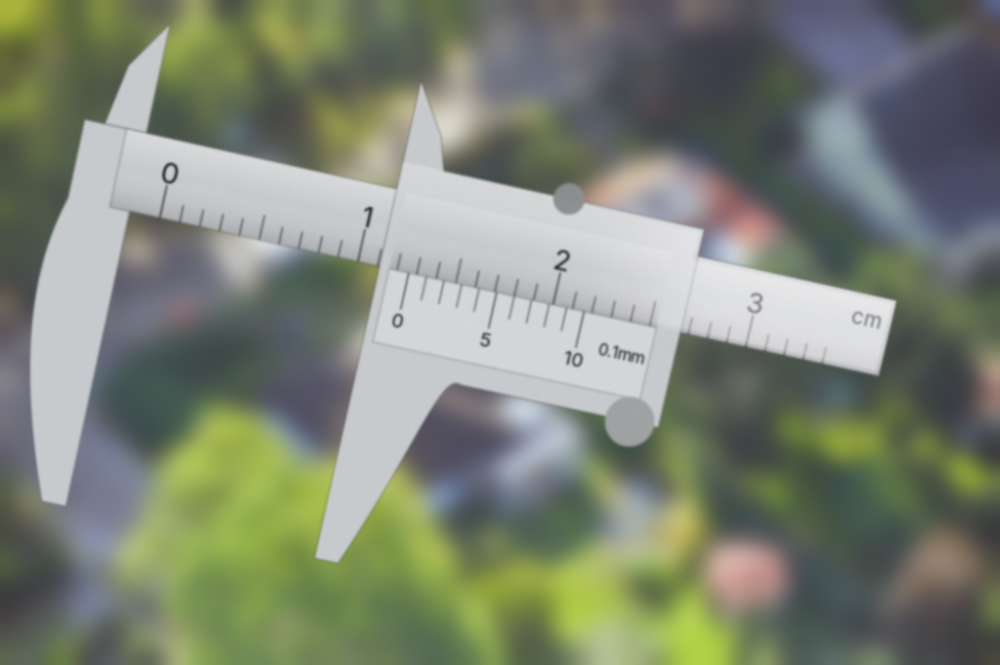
12.6 mm
